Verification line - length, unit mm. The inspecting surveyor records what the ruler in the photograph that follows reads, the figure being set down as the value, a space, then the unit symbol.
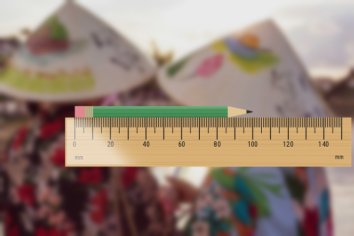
100 mm
